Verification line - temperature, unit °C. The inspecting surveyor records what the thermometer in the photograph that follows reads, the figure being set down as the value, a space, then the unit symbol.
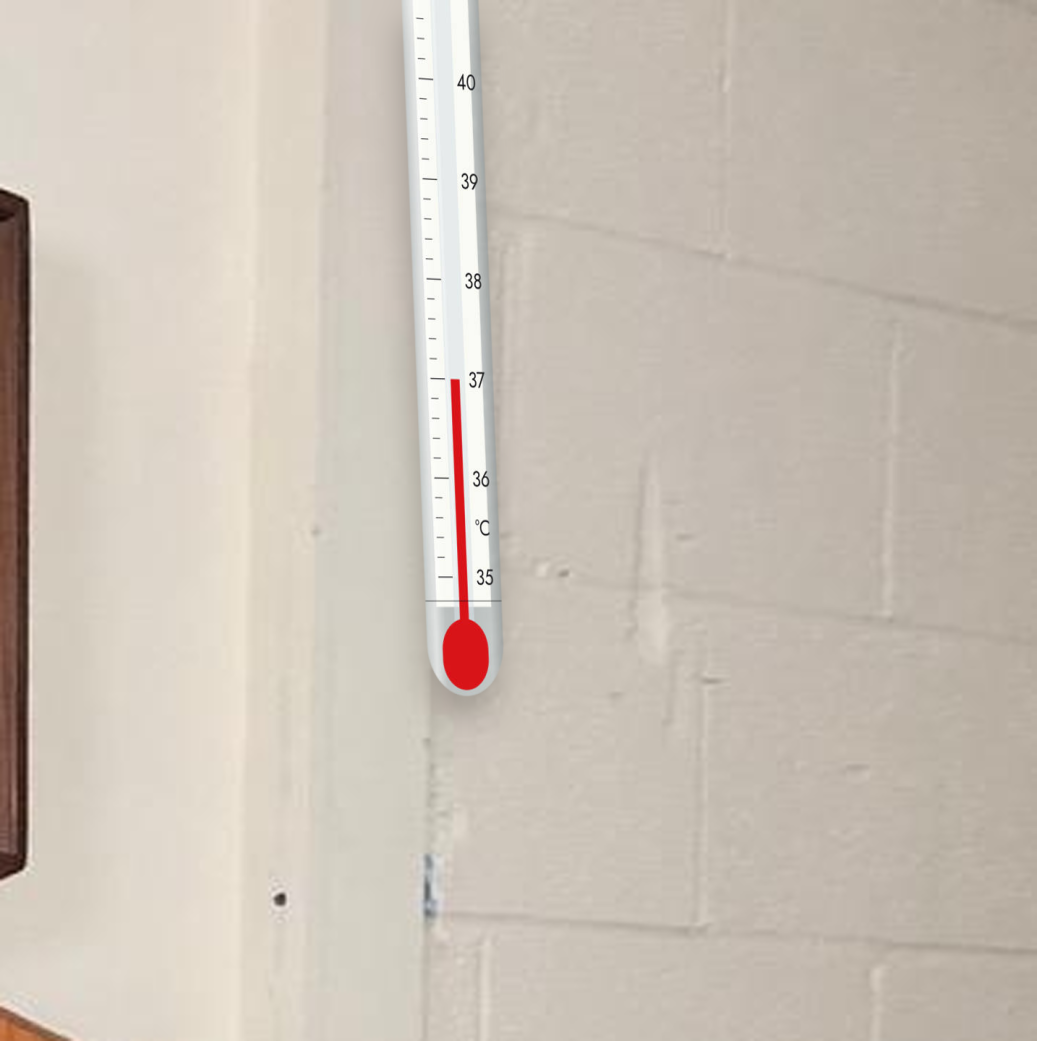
37 °C
